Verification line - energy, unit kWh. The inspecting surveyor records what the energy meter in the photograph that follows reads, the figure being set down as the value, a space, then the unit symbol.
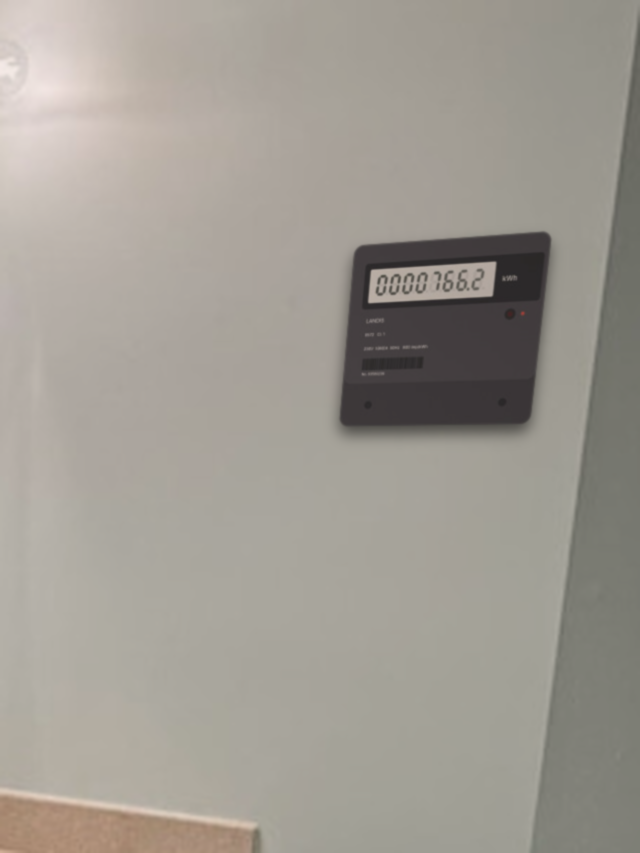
766.2 kWh
